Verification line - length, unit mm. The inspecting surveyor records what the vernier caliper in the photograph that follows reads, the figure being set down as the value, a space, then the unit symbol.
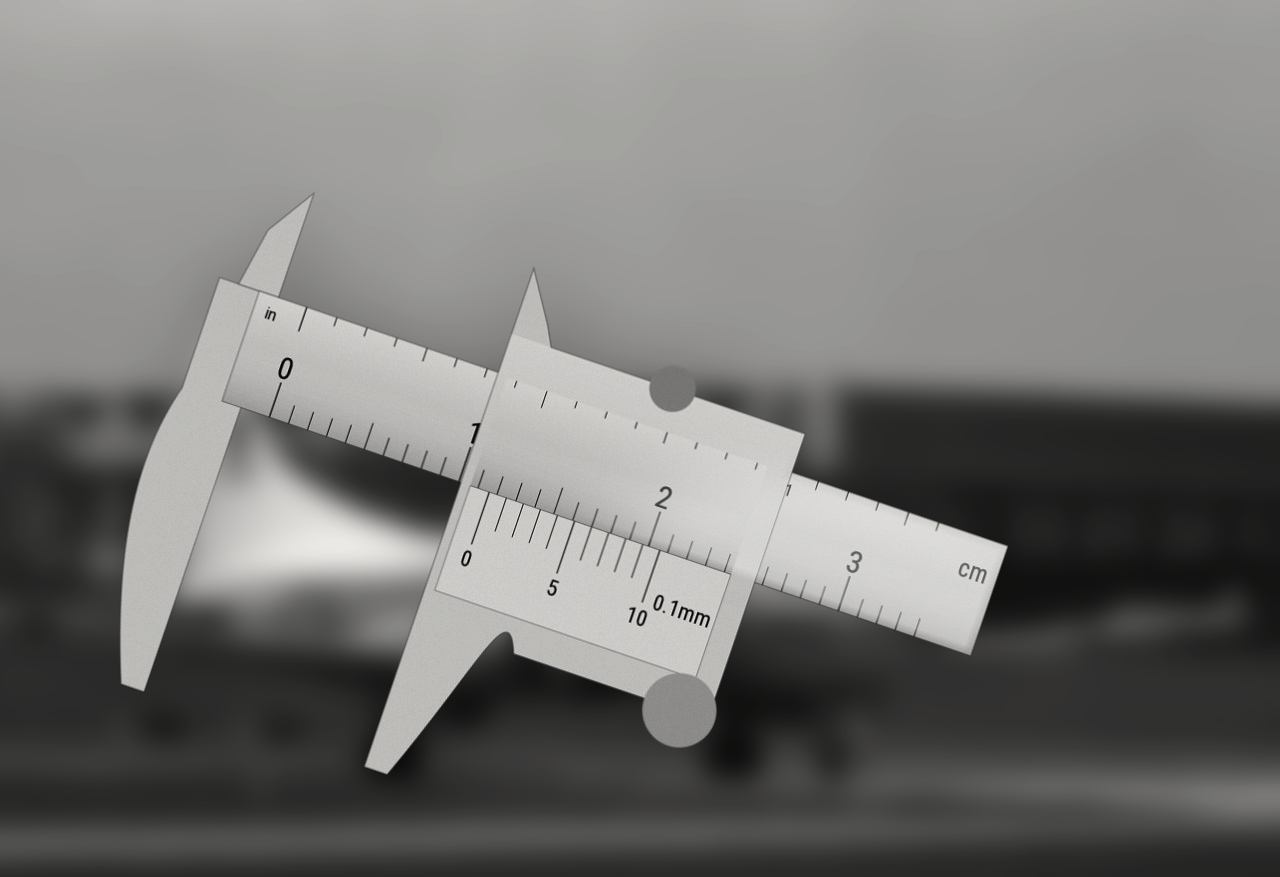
11.6 mm
